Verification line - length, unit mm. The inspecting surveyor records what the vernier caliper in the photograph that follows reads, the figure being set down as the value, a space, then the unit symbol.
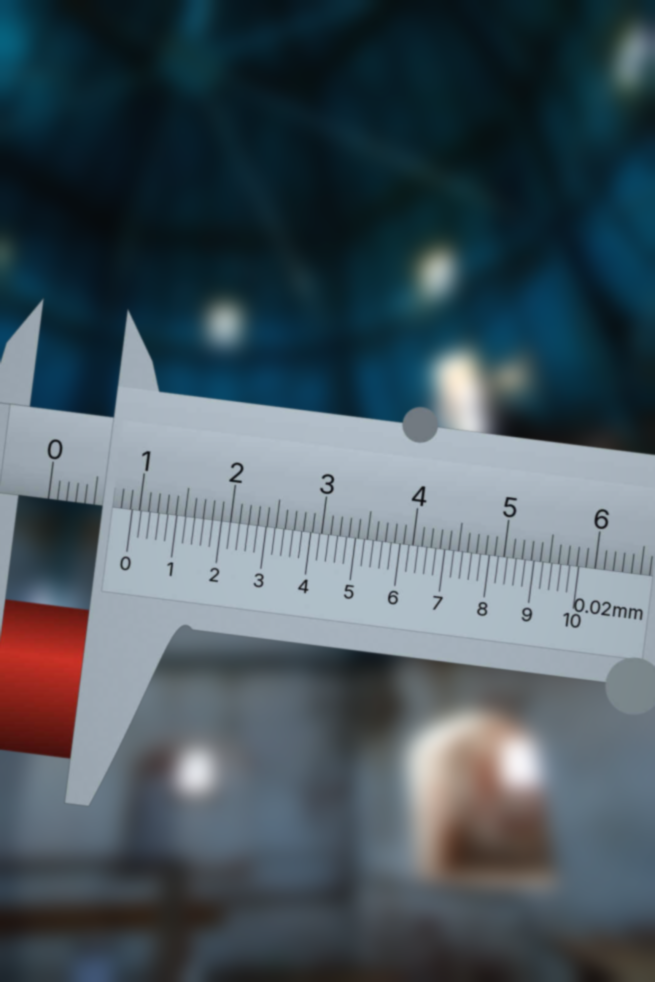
9.2 mm
